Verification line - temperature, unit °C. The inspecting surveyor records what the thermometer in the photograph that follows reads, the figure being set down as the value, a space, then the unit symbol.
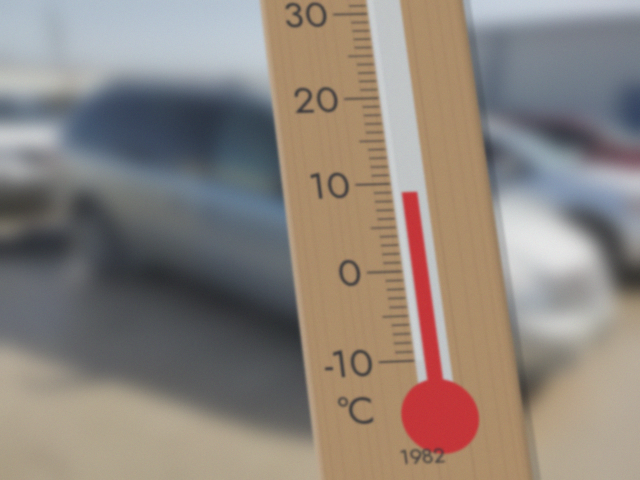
9 °C
